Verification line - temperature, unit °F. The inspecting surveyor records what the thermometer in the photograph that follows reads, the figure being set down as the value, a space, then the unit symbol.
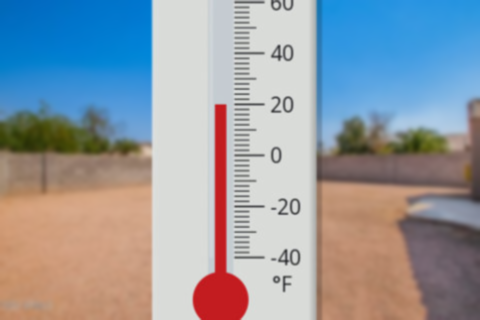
20 °F
